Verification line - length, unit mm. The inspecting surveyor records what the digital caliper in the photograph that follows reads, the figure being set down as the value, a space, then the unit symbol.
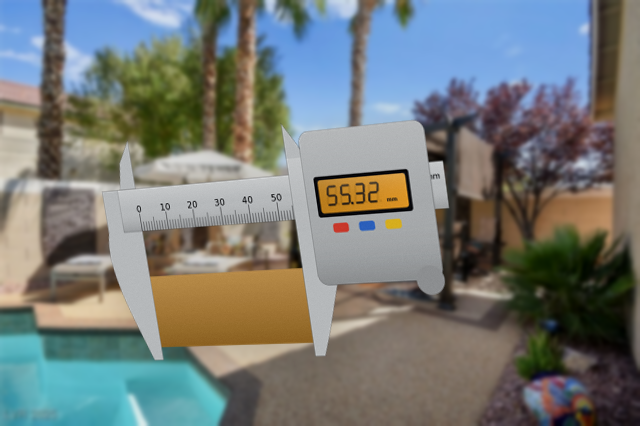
55.32 mm
